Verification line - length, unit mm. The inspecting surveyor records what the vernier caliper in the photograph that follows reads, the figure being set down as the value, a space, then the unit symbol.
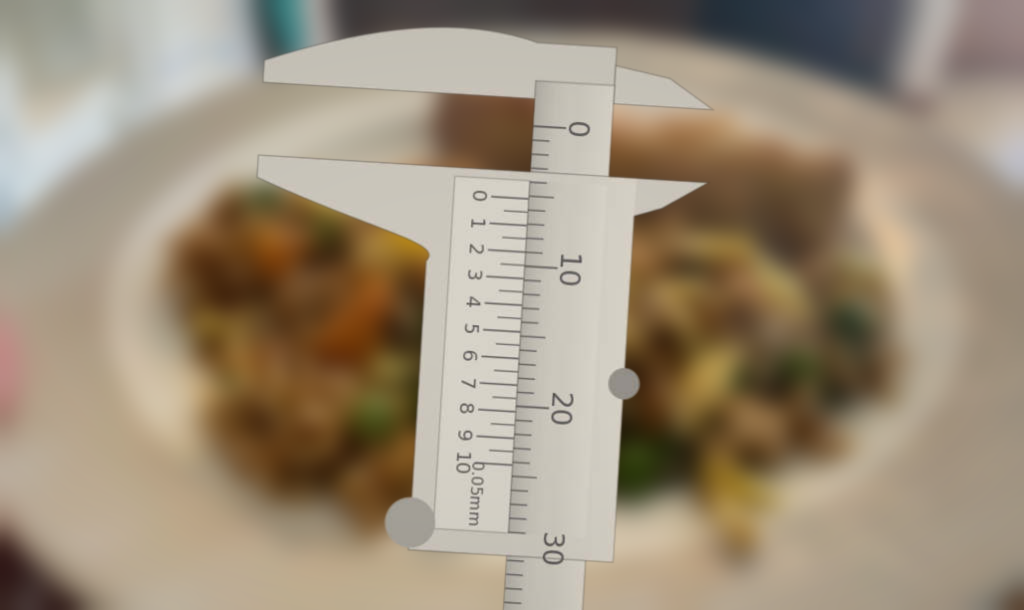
5.2 mm
